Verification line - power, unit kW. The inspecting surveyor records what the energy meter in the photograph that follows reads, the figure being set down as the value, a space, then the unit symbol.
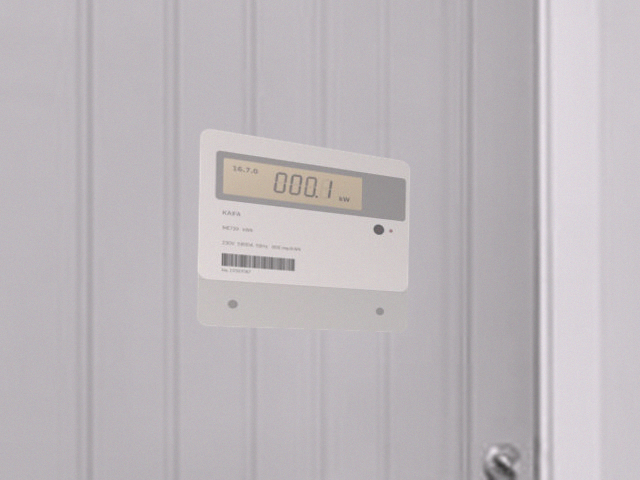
0.1 kW
